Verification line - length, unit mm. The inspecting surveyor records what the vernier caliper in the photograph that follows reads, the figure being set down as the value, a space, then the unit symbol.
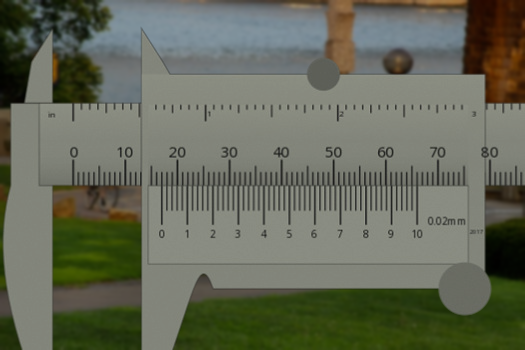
17.0 mm
